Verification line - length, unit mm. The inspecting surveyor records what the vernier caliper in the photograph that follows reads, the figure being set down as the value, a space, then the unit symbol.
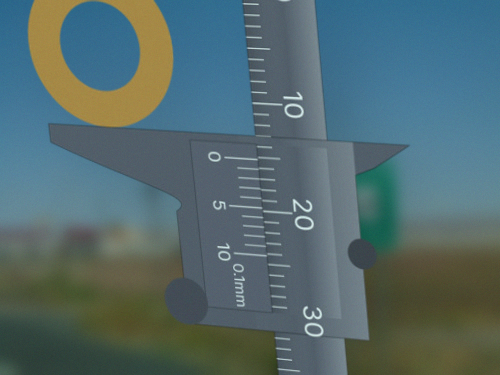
15.2 mm
